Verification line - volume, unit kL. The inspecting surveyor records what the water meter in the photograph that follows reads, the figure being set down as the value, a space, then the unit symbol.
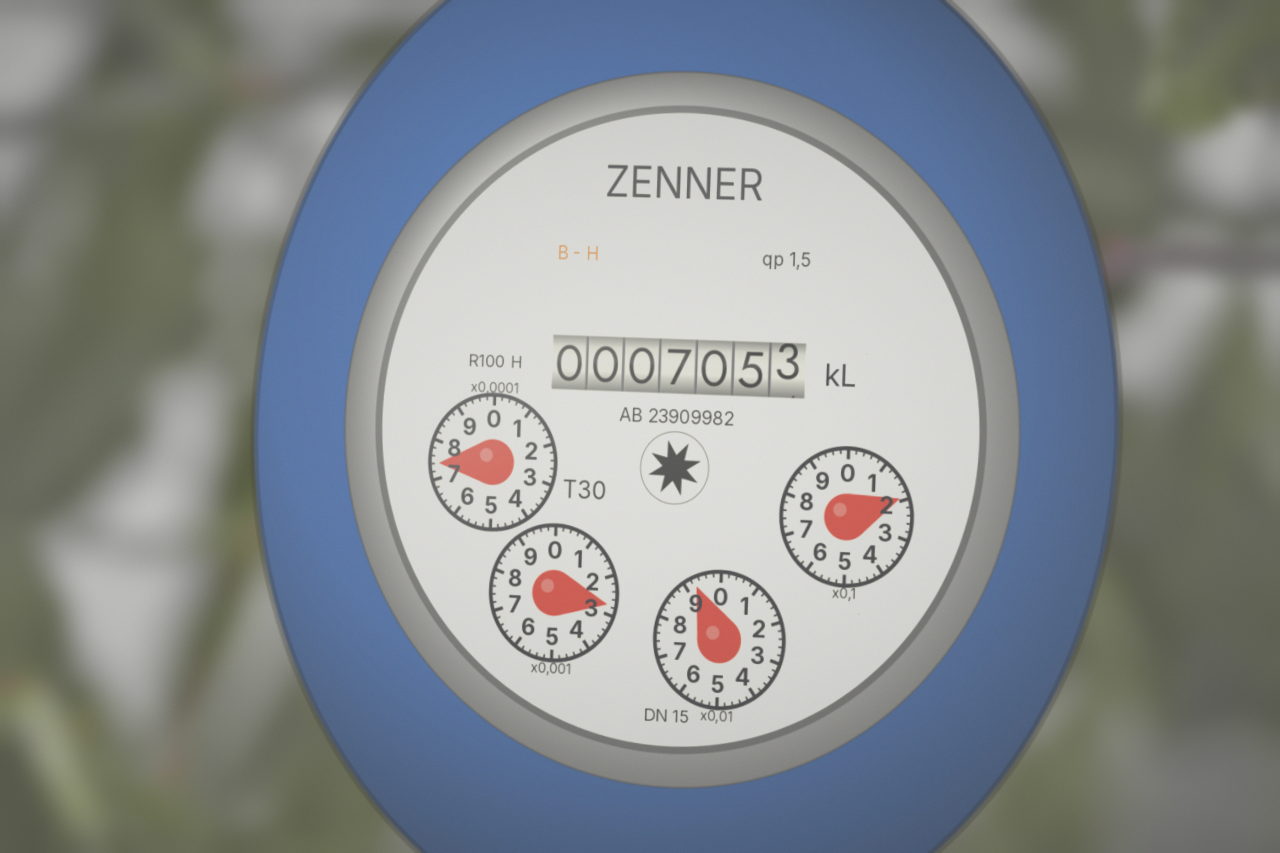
7053.1927 kL
